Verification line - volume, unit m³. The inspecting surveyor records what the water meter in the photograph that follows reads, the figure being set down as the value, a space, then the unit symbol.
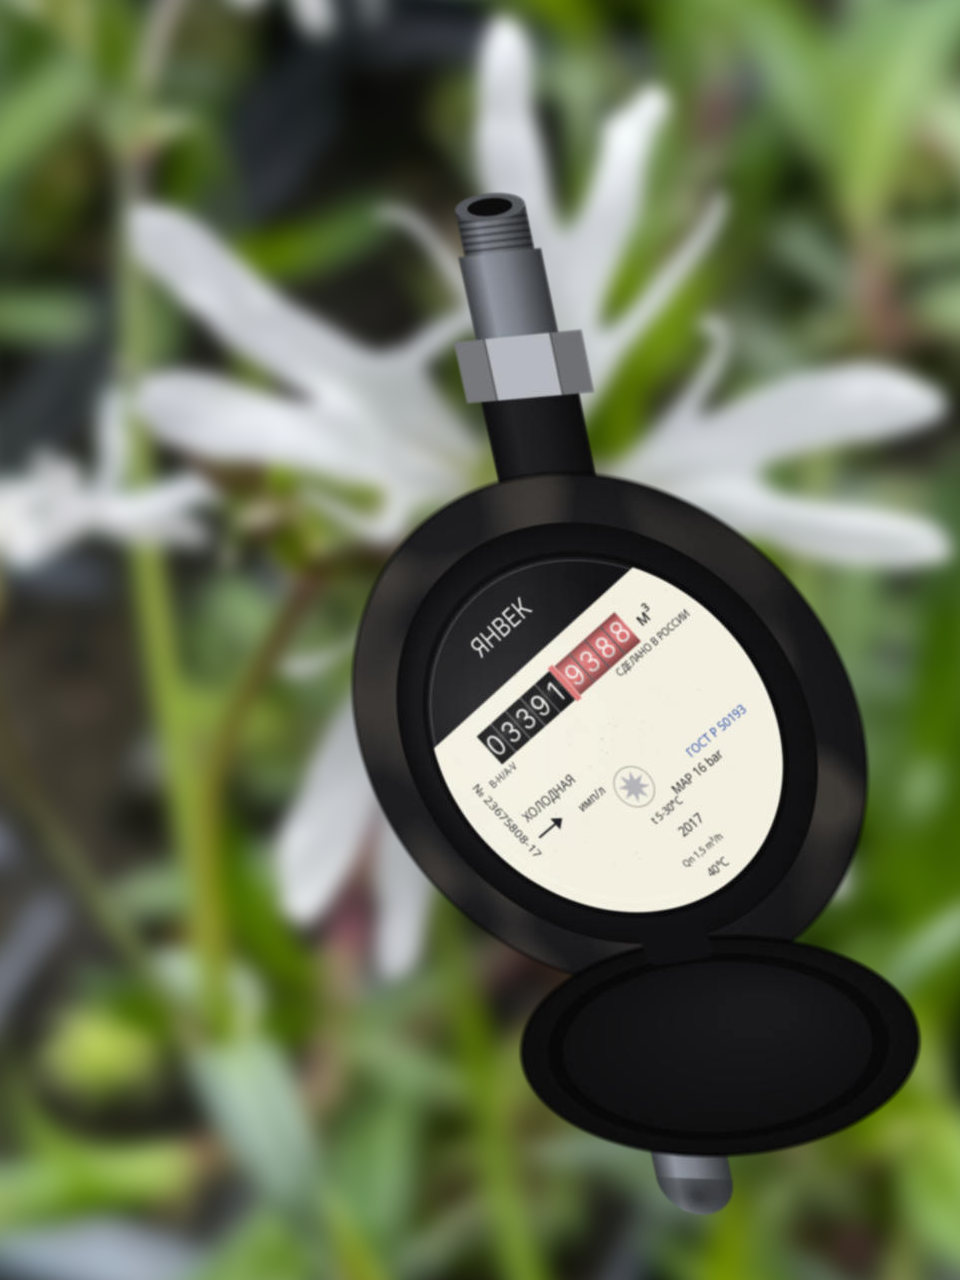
3391.9388 m³
